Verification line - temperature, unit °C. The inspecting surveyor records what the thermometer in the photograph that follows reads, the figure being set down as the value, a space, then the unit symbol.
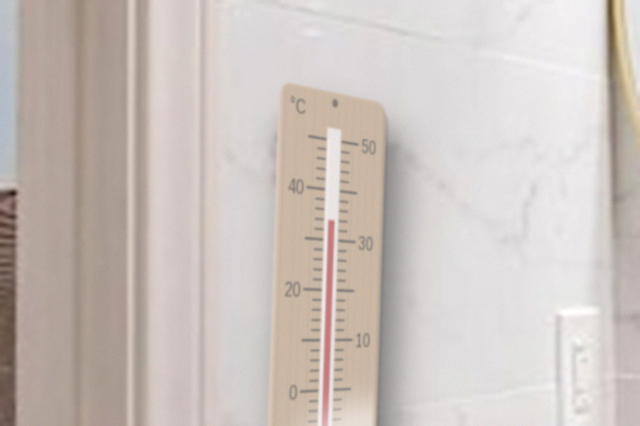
34 °C
